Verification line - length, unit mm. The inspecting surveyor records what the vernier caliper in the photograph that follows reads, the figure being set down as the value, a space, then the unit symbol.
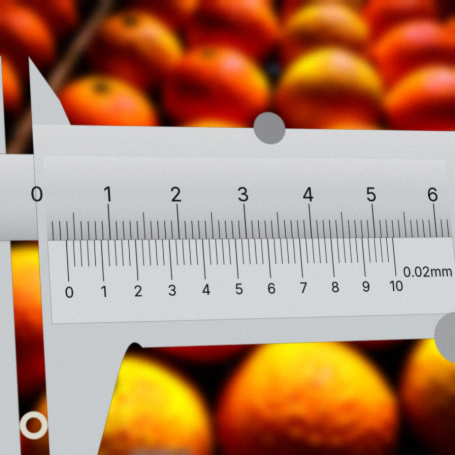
3.8 mm
